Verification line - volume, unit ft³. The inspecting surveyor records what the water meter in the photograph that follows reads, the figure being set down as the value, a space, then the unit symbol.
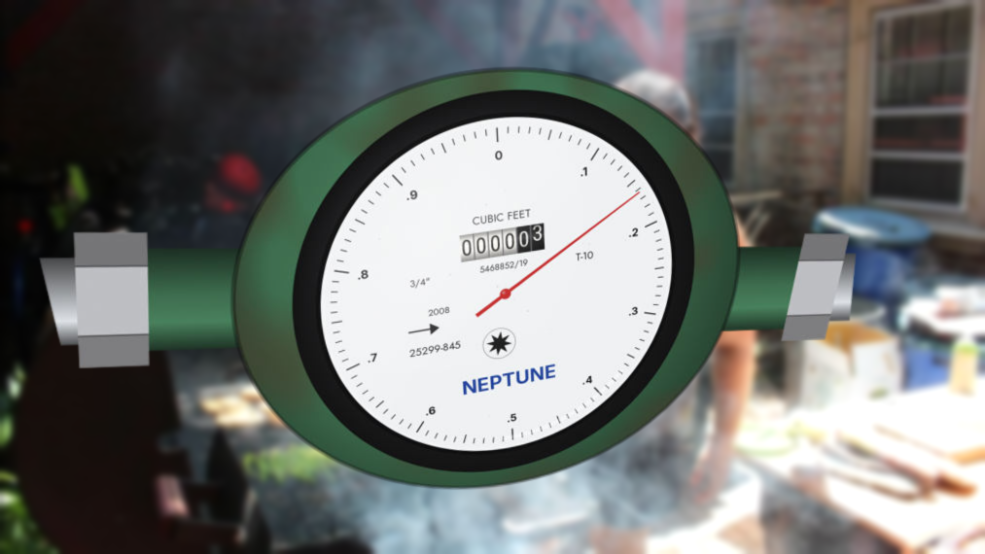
3.16 ft³
